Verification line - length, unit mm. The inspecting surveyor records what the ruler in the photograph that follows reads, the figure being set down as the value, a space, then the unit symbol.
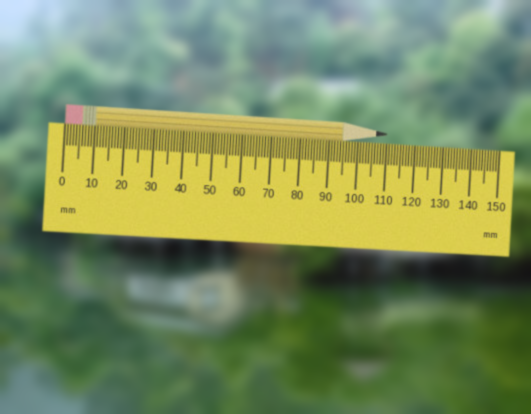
110 mm
